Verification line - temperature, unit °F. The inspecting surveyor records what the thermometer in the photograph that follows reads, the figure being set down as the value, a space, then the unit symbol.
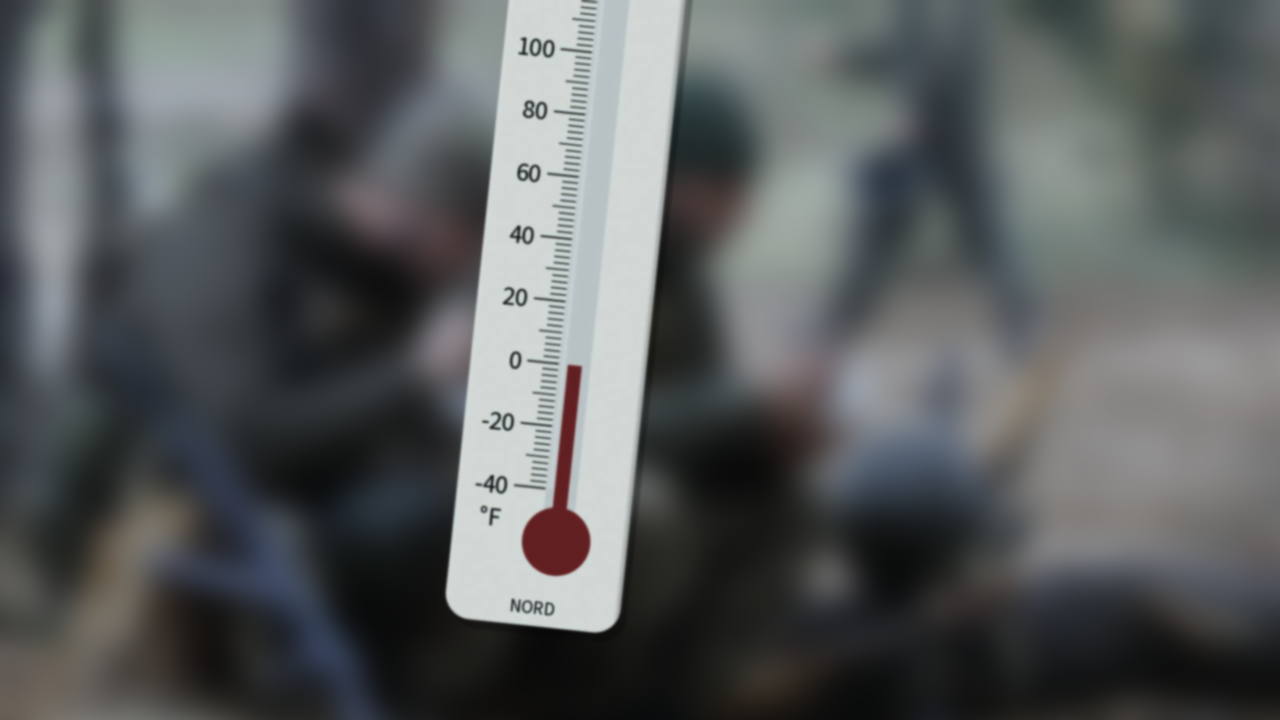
0 °F
